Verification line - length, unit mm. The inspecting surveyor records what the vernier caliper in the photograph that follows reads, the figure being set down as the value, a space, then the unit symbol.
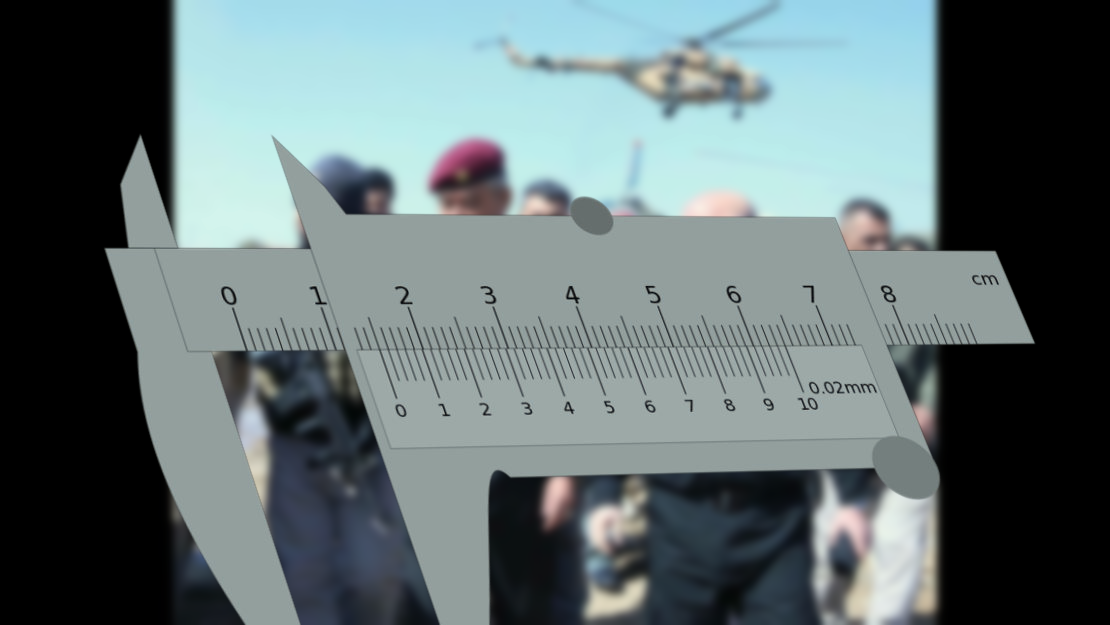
15.0 mm
